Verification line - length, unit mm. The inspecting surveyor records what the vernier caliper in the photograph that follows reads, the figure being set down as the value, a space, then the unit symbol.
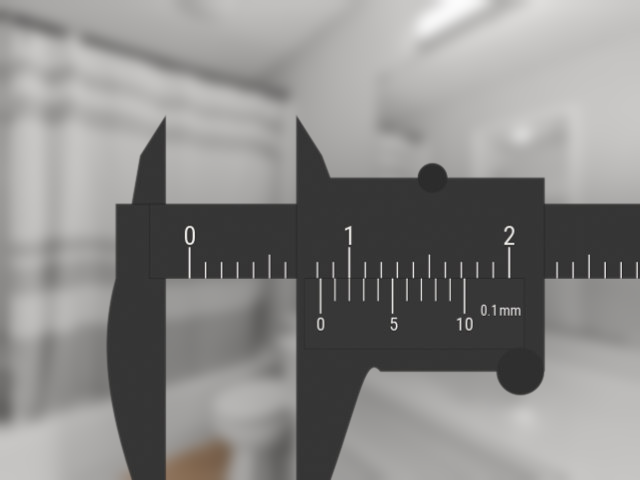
8.2 mm
